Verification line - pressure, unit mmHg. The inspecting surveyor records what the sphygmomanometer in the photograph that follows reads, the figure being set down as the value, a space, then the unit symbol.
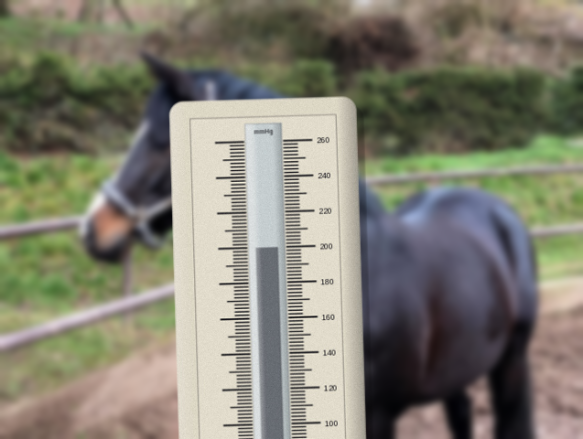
200 mmHg
